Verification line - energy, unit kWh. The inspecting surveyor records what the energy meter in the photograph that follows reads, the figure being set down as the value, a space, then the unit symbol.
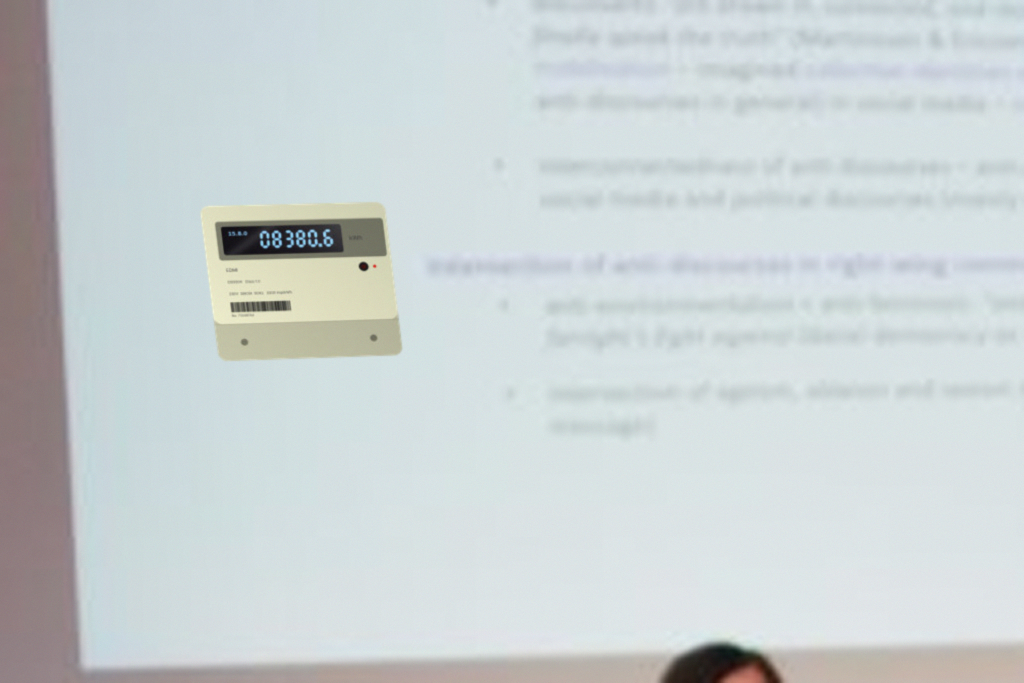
8380.6 kWh
